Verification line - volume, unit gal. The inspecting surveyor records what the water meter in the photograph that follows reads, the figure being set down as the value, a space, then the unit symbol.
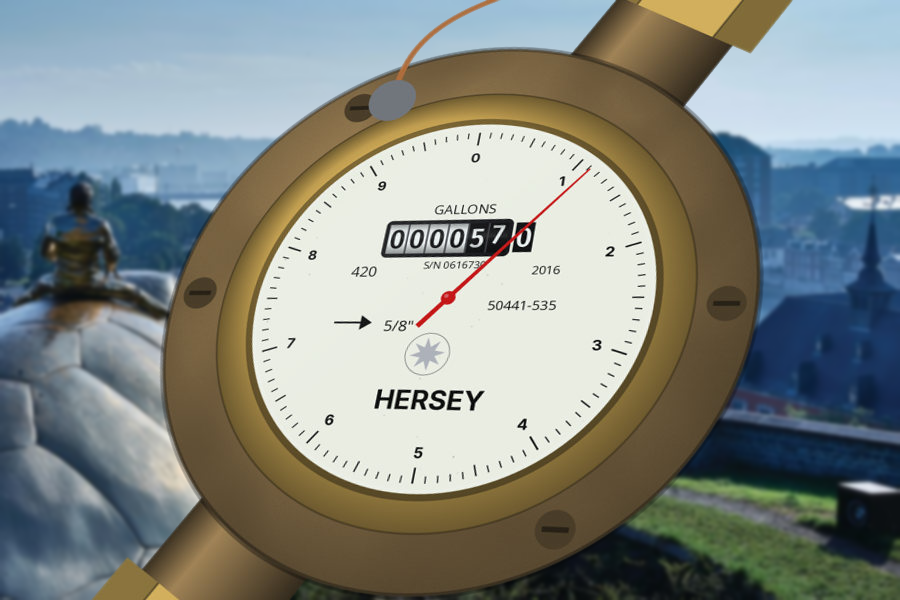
571.1 gal
